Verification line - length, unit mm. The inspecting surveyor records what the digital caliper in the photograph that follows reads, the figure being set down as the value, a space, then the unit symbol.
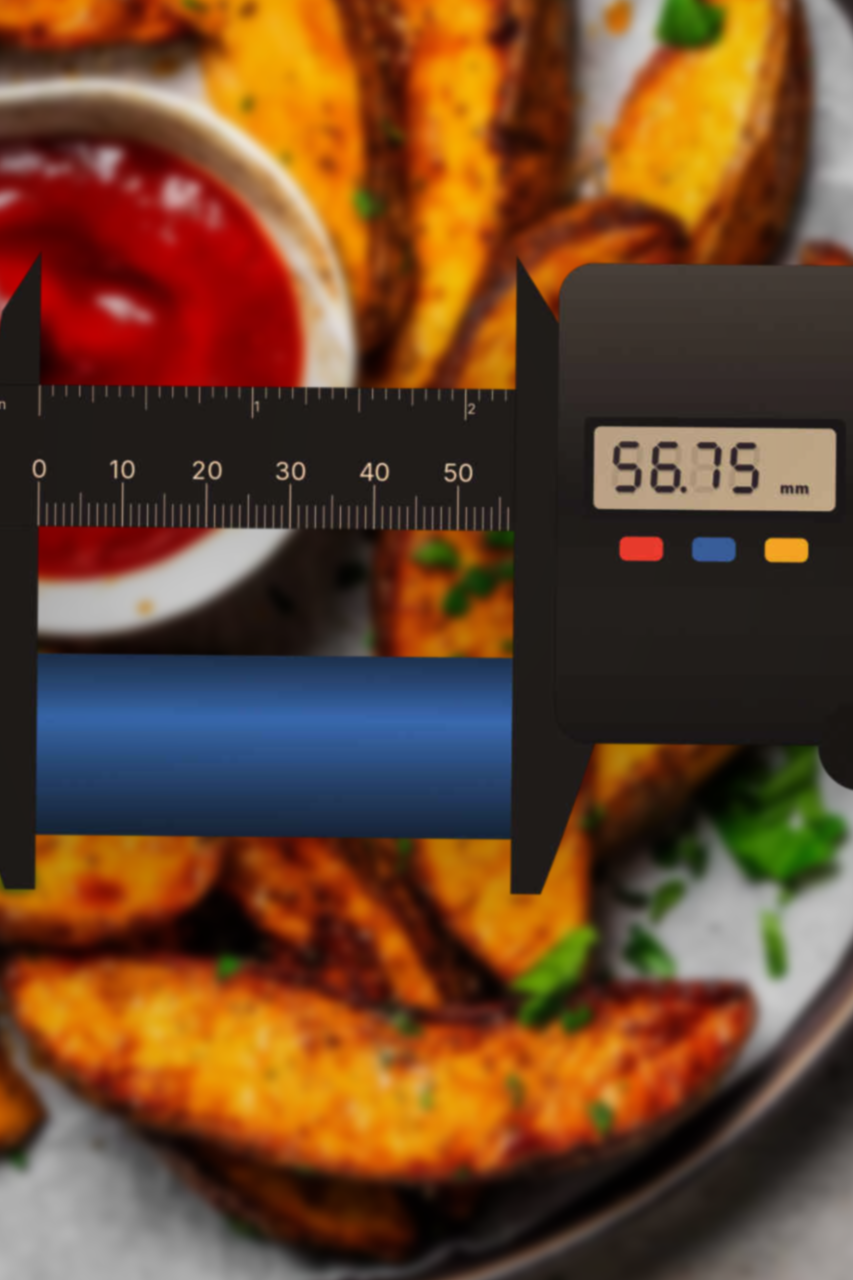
56.75 mm
